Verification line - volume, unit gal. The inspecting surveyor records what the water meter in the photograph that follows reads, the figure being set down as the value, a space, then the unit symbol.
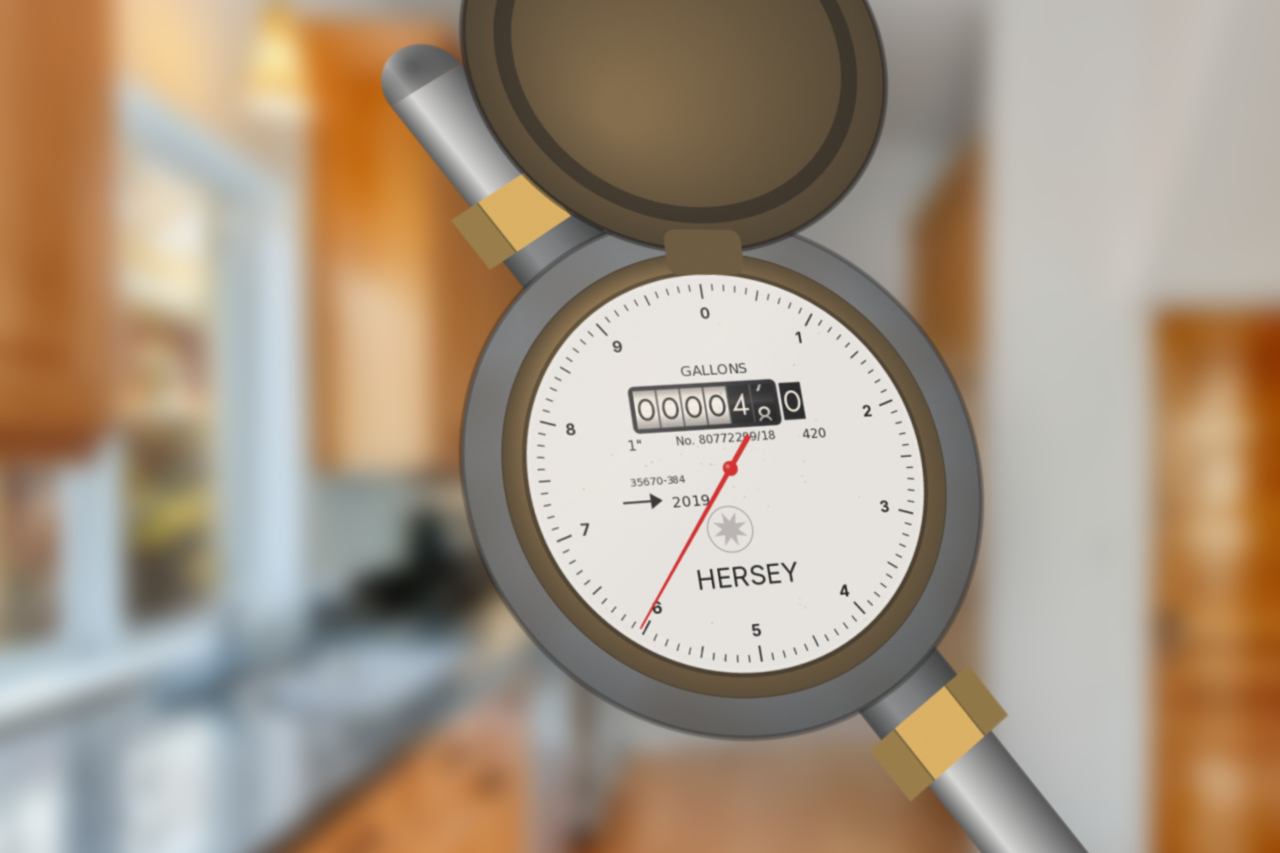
476.0 gal
